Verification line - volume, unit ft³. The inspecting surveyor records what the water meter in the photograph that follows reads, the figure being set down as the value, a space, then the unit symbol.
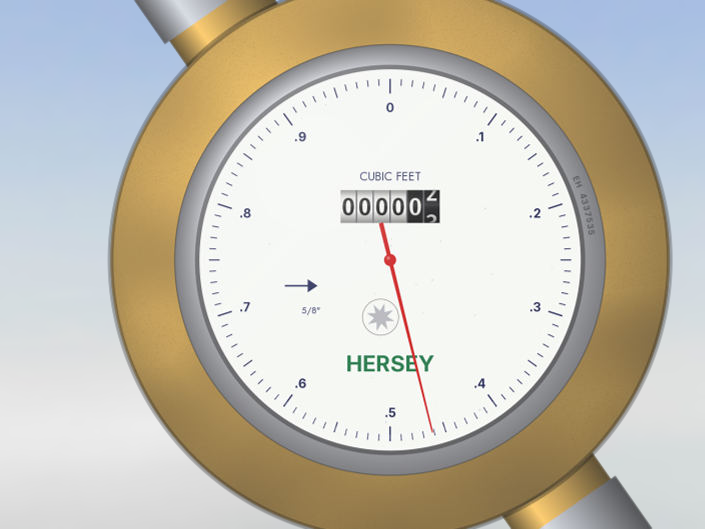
2.46 ft³
